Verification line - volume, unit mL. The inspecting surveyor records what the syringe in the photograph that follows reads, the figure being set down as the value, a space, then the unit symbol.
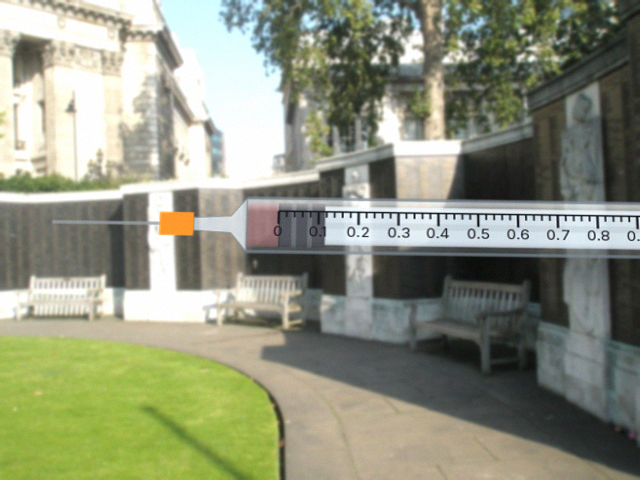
0 mL
